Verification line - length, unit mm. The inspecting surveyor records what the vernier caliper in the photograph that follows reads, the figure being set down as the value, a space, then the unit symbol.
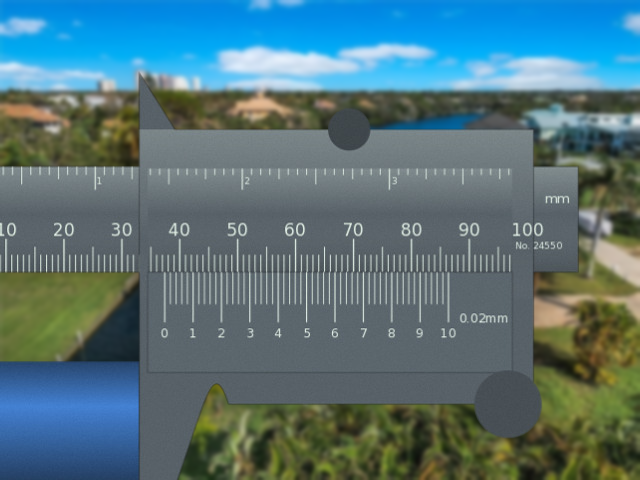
37.4 mm
